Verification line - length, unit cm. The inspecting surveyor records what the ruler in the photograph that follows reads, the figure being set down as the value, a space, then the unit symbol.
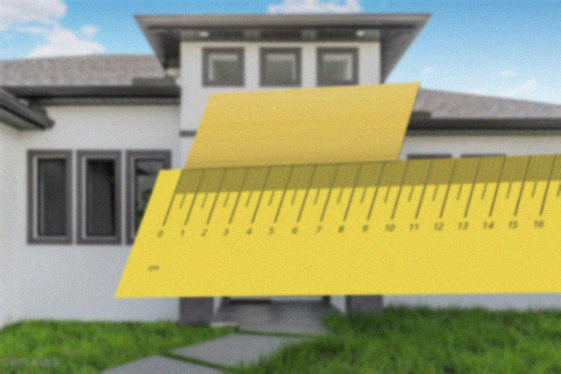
9.5 cm
